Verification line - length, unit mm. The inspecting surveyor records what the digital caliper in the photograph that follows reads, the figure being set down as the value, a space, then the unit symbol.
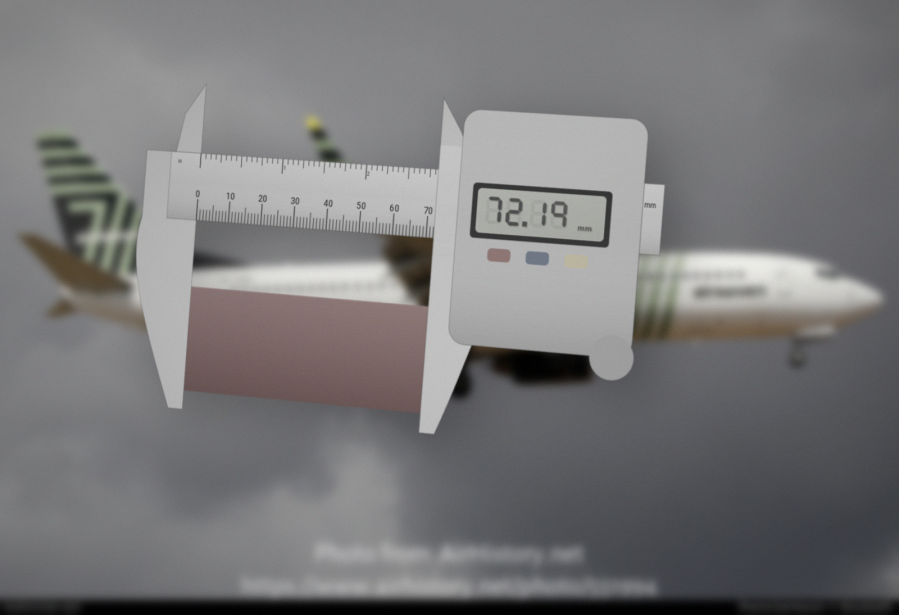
72.19 mm
